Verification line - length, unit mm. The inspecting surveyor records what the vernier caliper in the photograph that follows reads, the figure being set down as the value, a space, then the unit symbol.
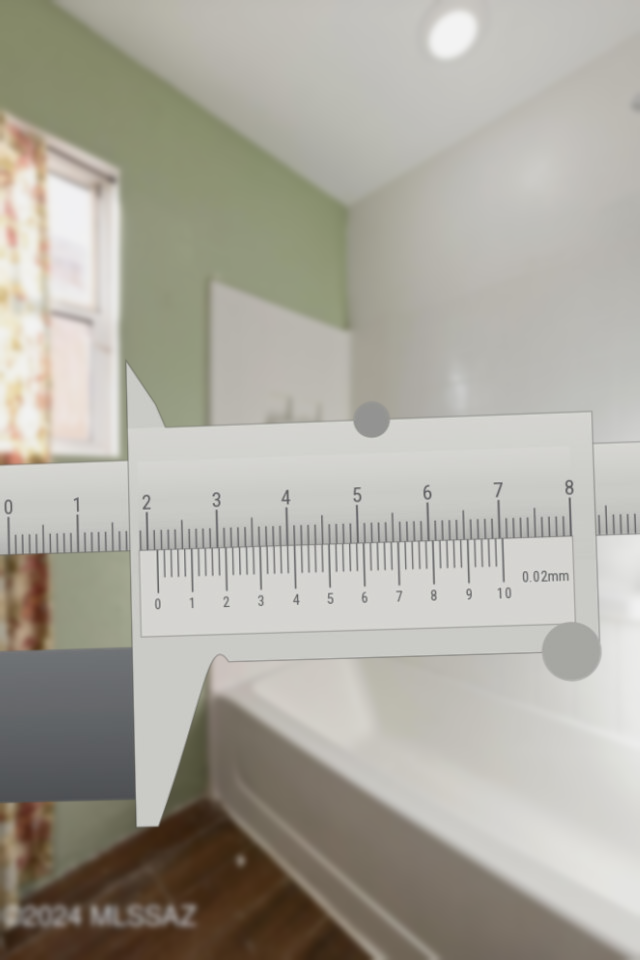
21.4 mm
